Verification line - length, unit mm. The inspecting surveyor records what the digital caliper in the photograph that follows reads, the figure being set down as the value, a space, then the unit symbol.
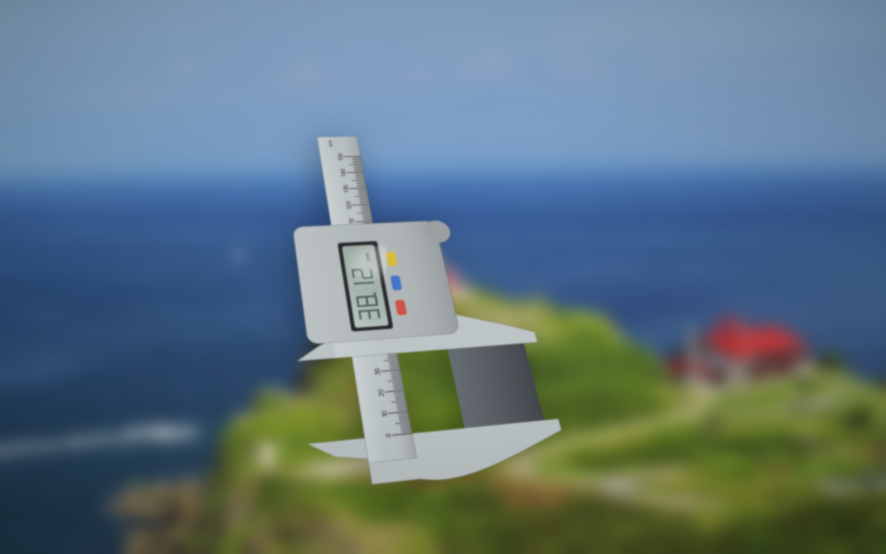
38.12 mm
